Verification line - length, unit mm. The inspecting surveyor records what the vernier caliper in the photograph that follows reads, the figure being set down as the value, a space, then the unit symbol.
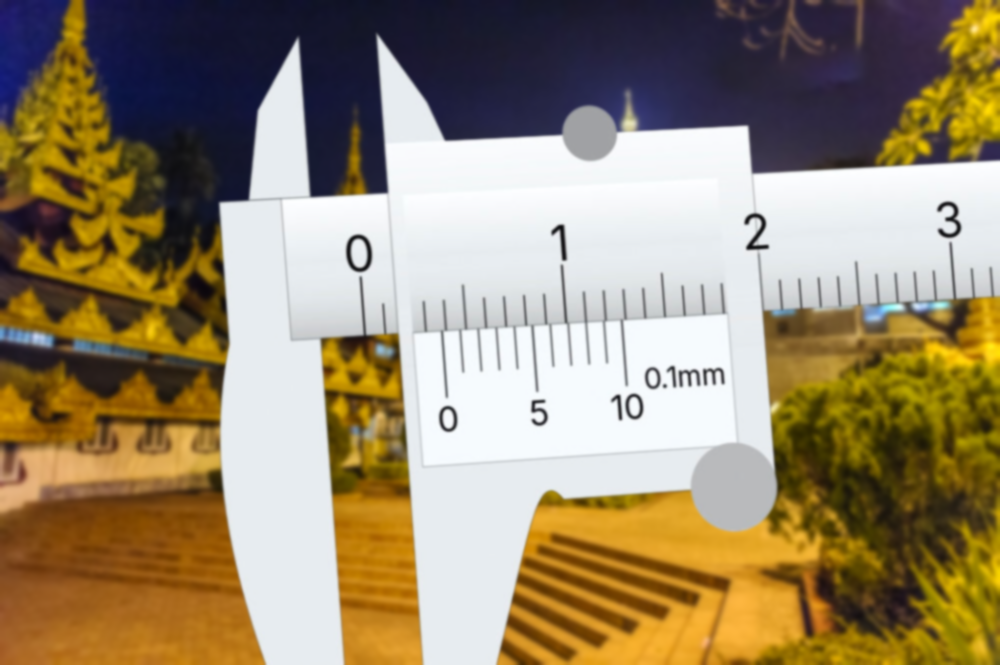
3.8 mm
